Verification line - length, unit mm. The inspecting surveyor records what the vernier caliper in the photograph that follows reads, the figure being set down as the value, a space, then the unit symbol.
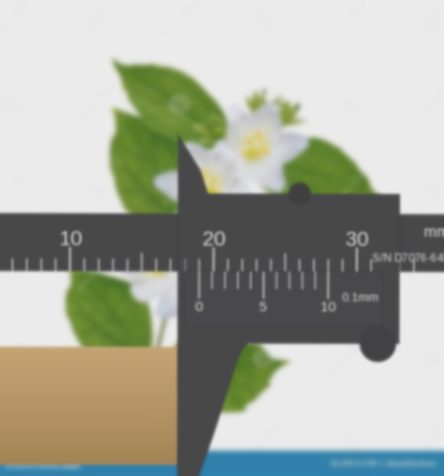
19.0 mm
